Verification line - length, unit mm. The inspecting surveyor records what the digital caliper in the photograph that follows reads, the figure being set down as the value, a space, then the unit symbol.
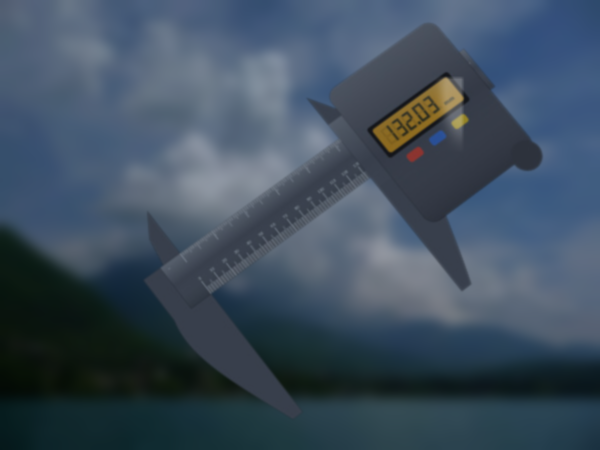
132.03 mm
